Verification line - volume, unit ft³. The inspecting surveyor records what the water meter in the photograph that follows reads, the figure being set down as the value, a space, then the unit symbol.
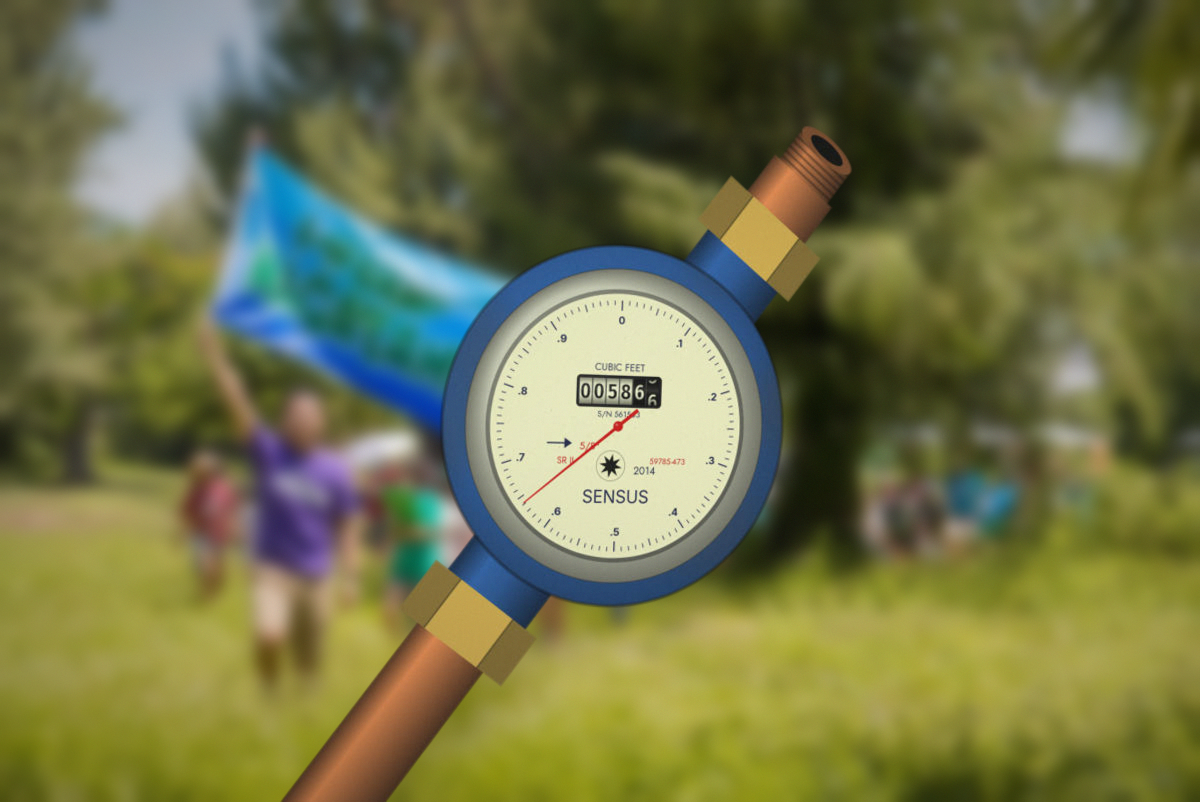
5865.64 ft³
